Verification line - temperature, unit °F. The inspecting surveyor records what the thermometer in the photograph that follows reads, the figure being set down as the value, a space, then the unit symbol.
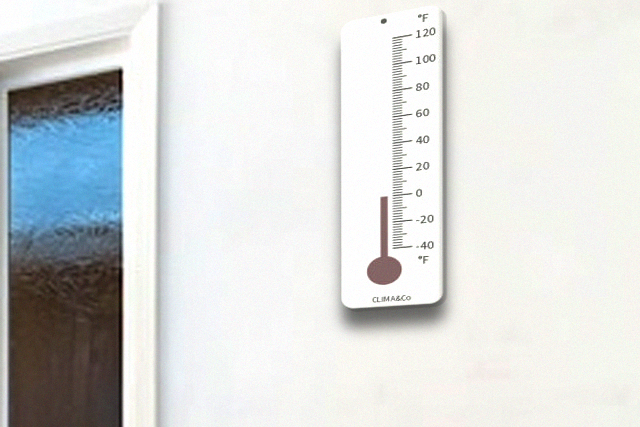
0 °F
